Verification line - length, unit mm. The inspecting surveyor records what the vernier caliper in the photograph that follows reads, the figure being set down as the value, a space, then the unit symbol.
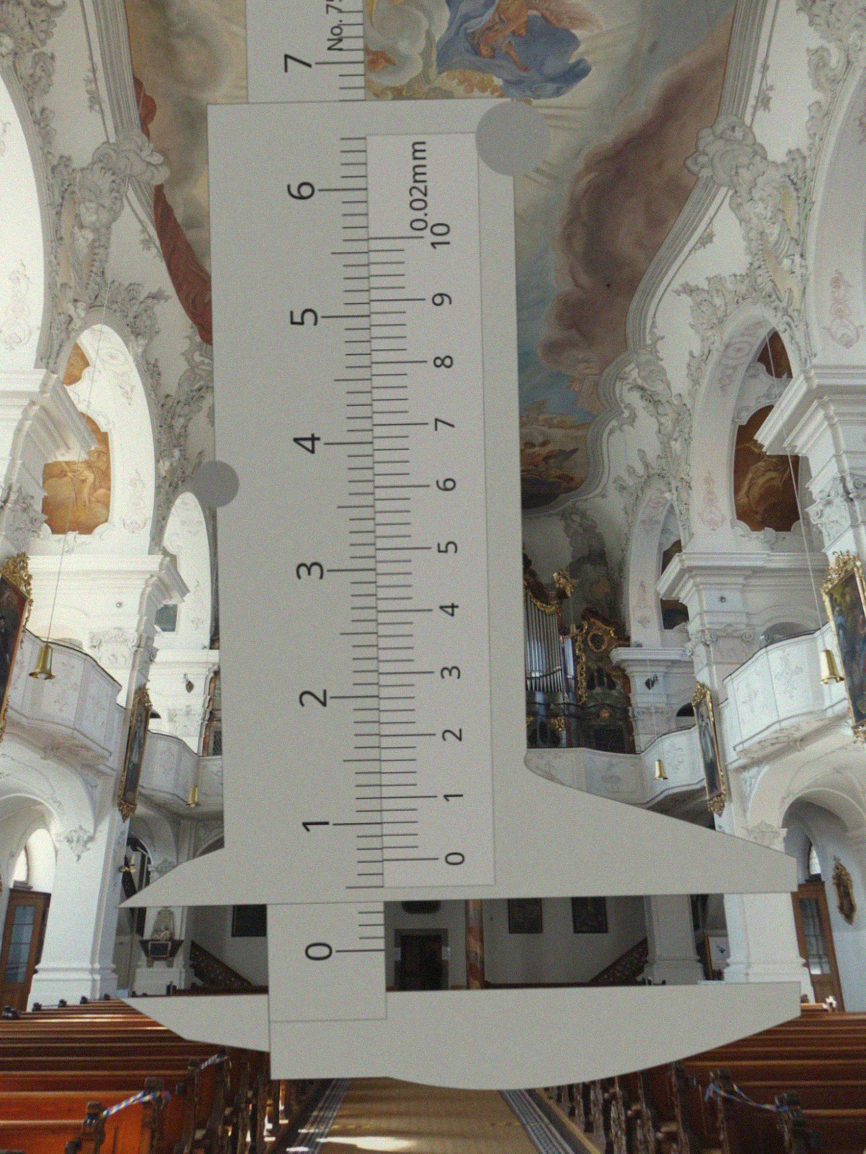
7.1 mm
